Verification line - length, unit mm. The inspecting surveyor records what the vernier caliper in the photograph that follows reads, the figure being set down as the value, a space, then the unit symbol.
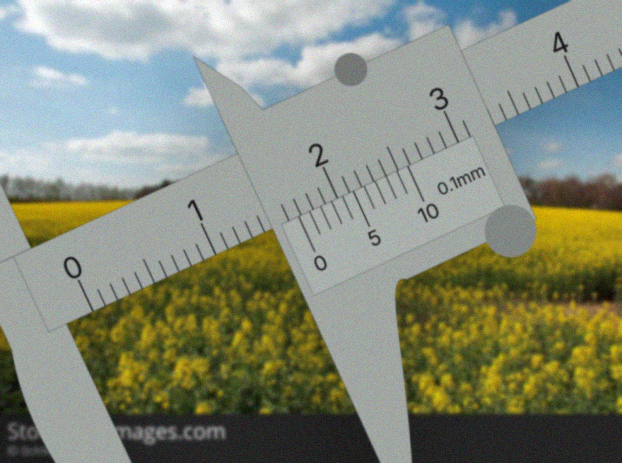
16.8 mm
